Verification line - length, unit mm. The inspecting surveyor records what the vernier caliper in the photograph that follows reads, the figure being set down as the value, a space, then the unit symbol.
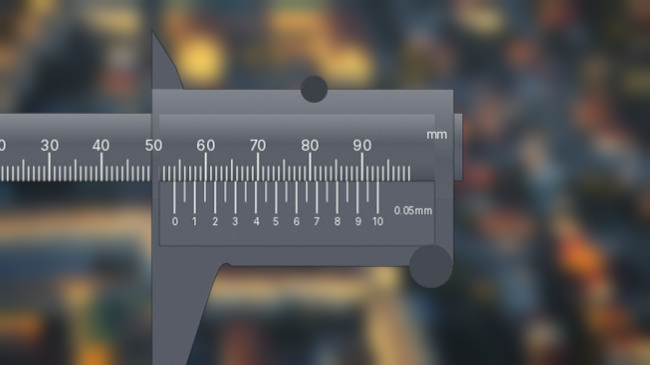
54.0 mm
